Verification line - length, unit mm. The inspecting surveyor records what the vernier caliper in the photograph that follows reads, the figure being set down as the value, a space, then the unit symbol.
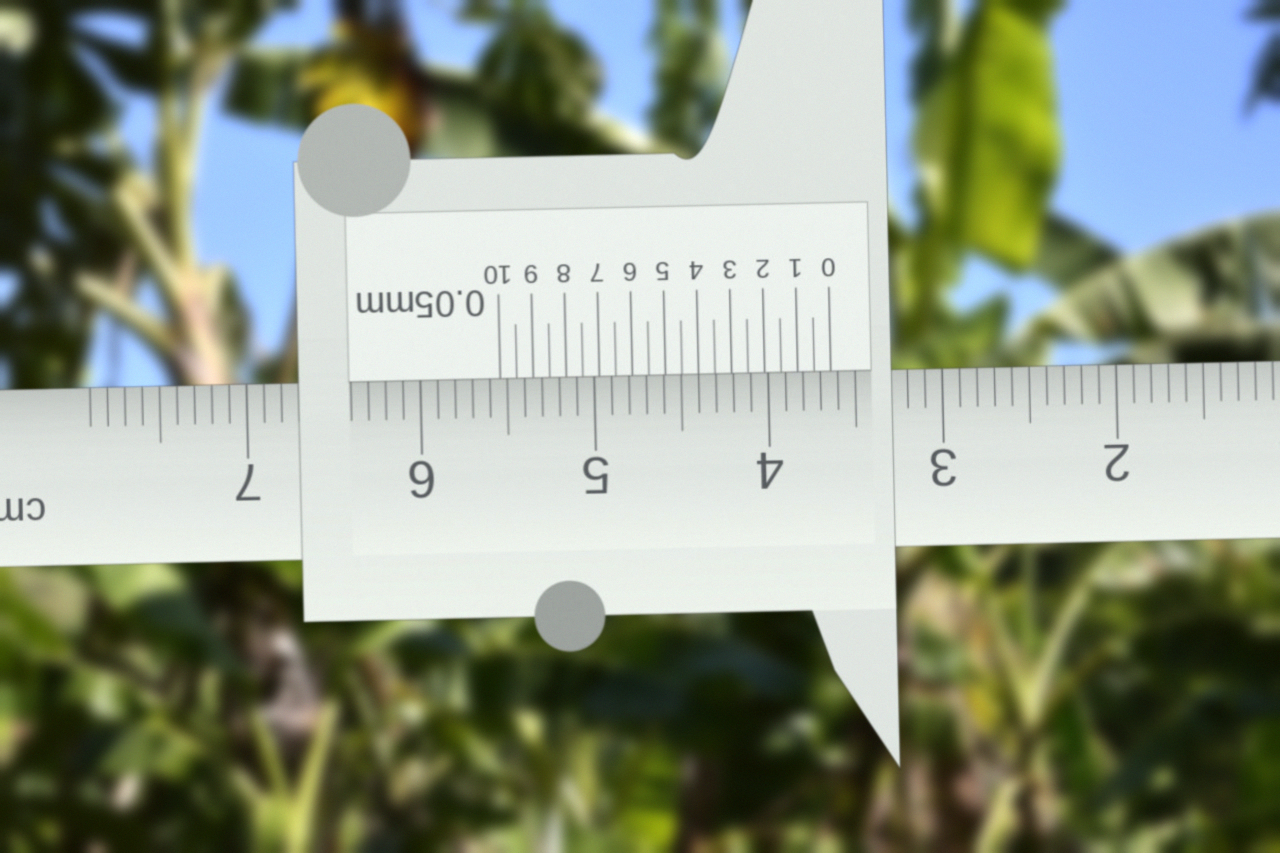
36.4 mm
